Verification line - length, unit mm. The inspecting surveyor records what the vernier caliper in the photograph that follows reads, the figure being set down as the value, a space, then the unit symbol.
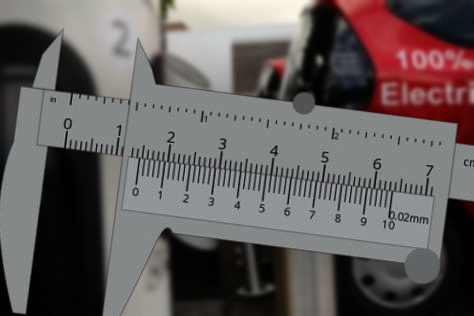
14.5 mm
